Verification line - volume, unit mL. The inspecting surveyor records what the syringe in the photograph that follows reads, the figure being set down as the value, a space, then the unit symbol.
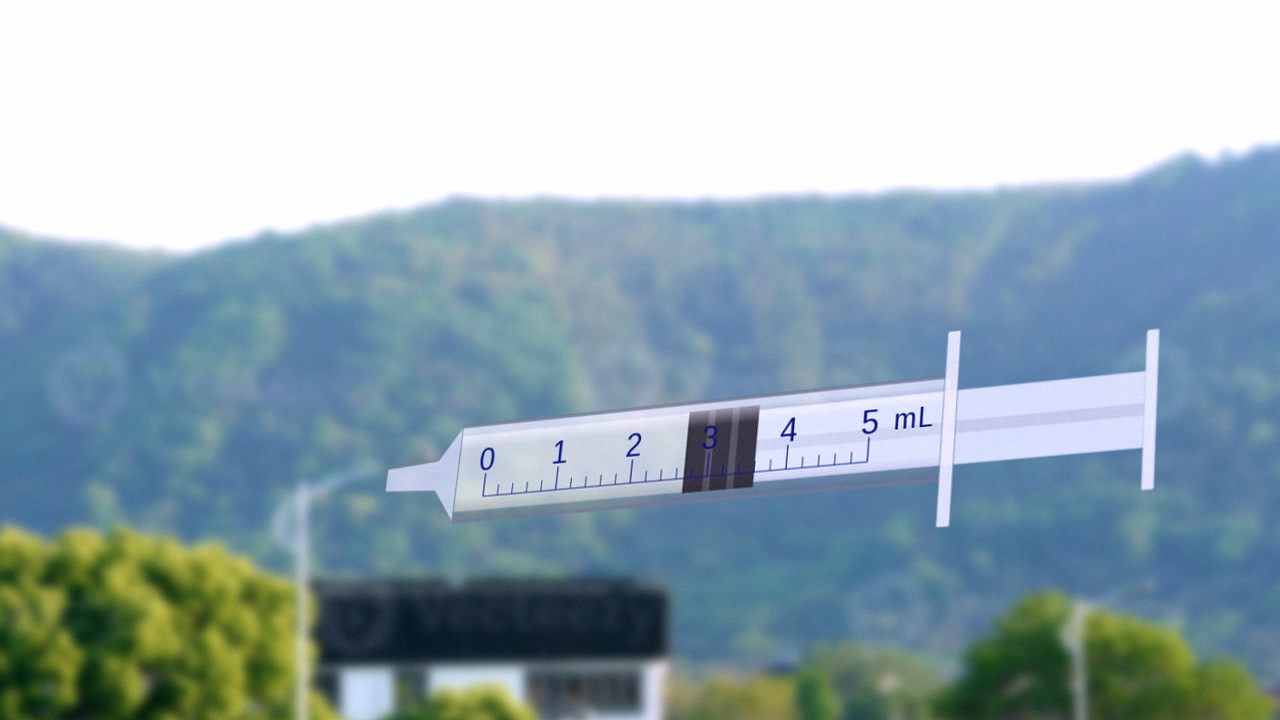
2.7 mL
